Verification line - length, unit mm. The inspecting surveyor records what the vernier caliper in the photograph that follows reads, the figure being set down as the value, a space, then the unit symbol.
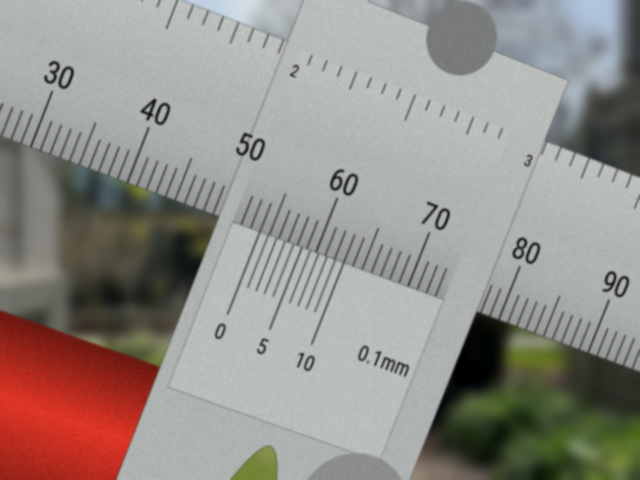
54.0 mm
